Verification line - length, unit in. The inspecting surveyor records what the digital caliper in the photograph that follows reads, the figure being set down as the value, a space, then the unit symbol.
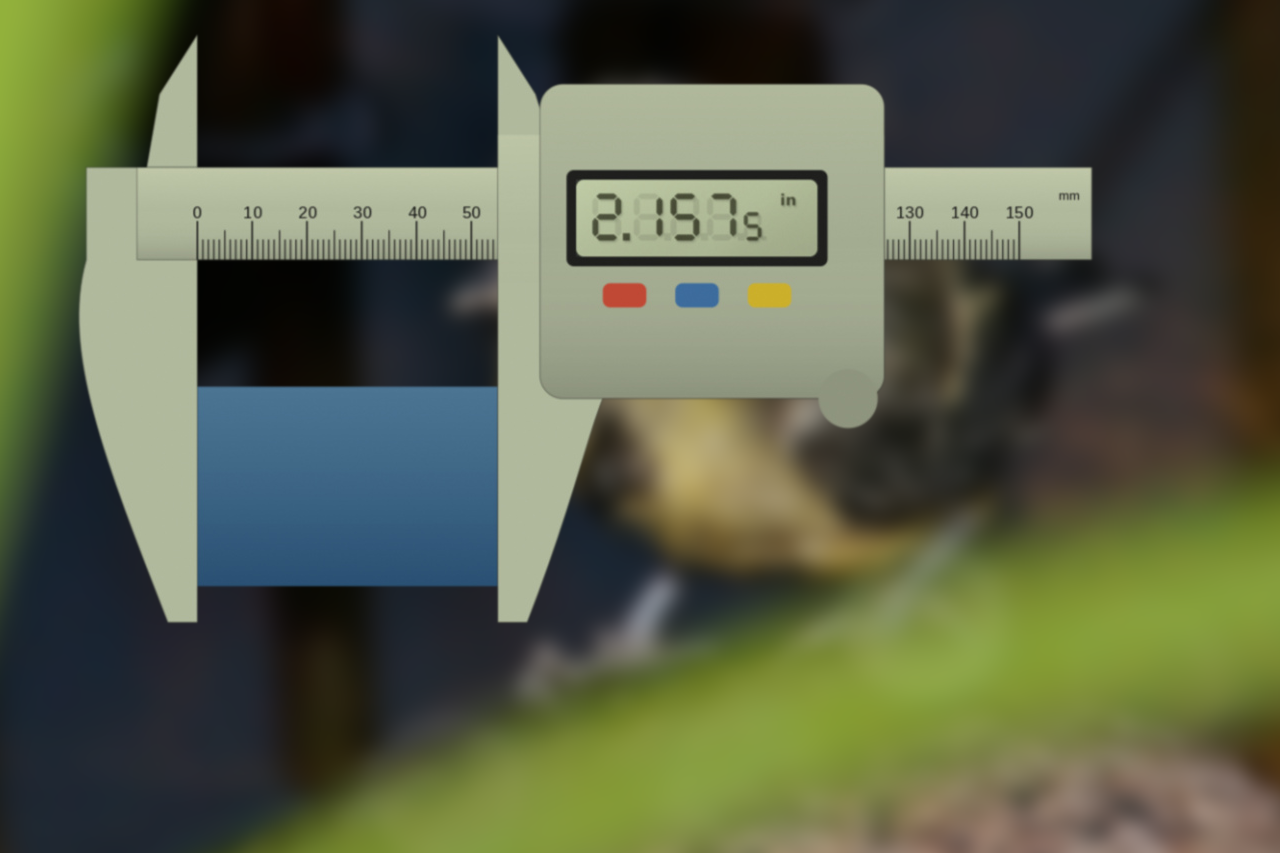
2.1575 in
